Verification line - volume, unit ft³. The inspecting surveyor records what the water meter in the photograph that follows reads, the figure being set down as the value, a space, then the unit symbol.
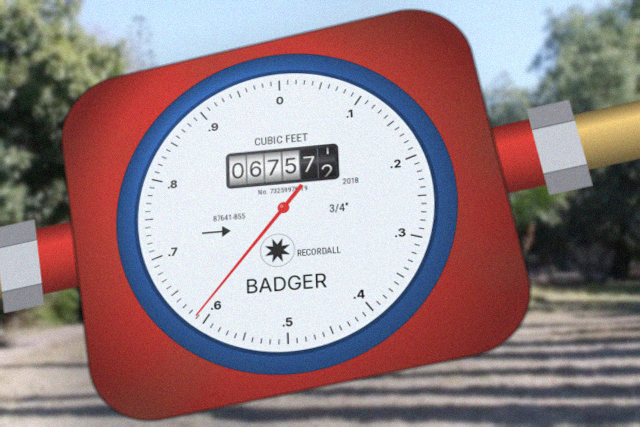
67571.61 ft³
